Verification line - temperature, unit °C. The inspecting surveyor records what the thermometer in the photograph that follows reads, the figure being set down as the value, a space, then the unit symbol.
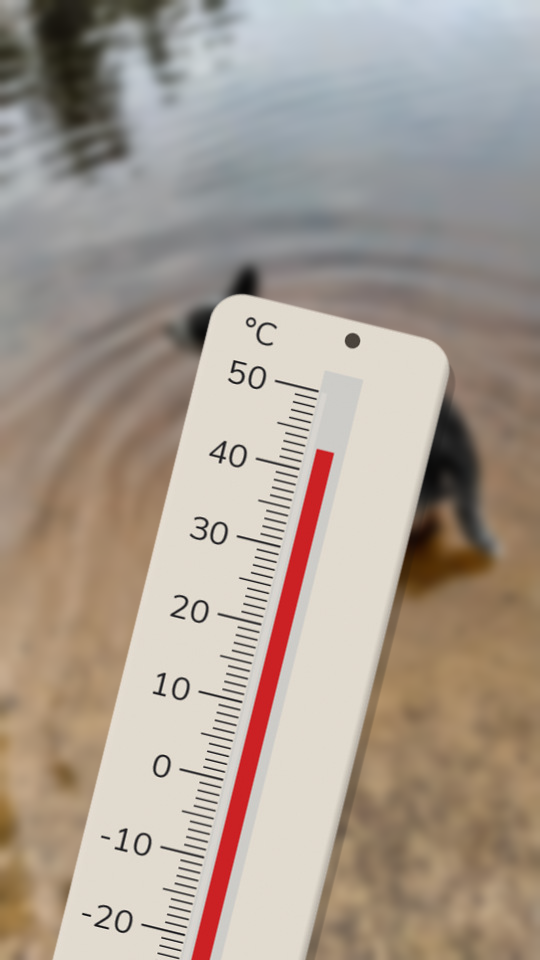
43 °C
